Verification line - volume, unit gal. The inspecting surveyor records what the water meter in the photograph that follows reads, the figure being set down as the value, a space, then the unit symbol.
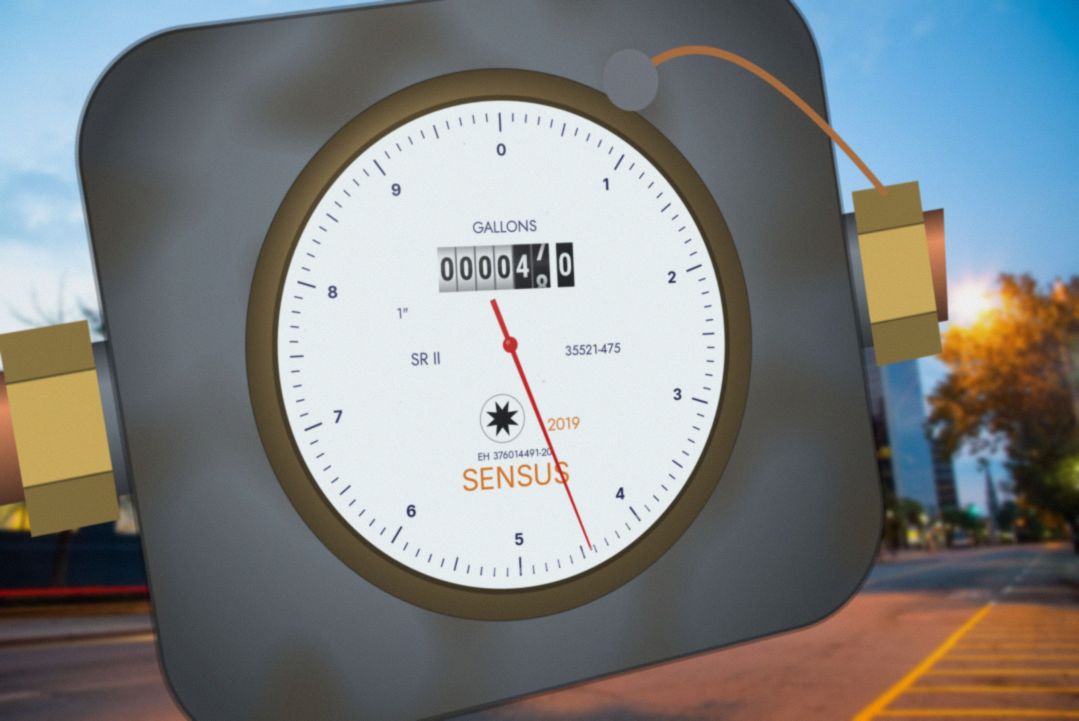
474.4 gal
